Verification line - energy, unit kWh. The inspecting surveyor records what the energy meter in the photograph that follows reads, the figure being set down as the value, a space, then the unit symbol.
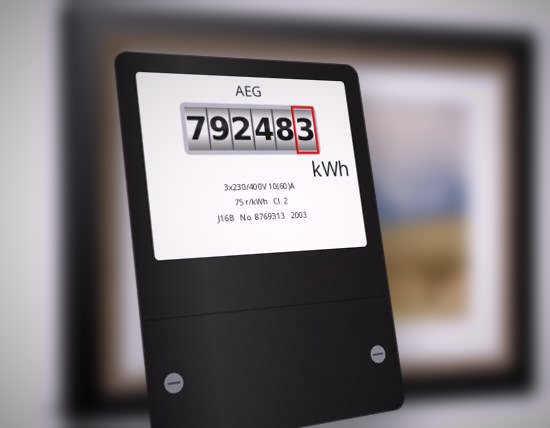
79248.3 kWh
